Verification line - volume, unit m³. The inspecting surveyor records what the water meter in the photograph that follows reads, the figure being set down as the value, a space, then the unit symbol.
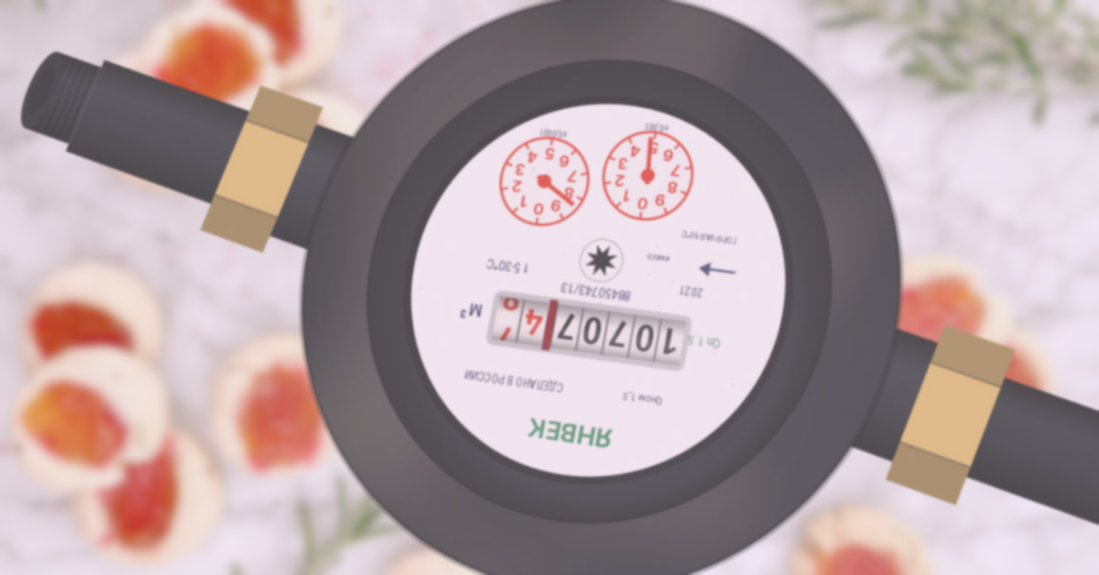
10707.4748 m³
